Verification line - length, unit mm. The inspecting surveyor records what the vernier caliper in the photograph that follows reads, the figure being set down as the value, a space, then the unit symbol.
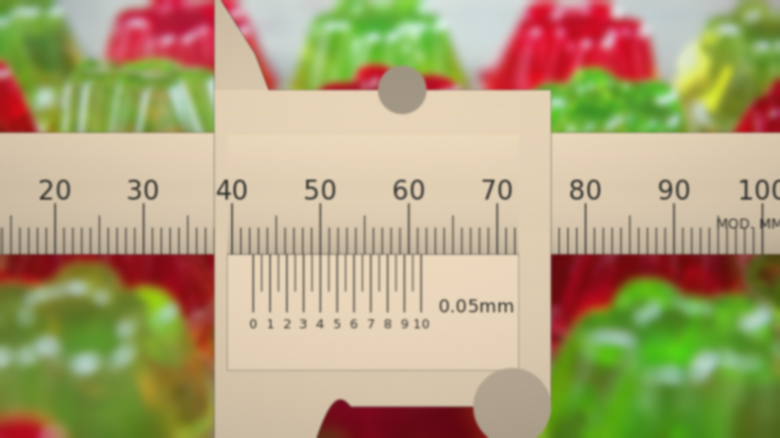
42.4 mm
